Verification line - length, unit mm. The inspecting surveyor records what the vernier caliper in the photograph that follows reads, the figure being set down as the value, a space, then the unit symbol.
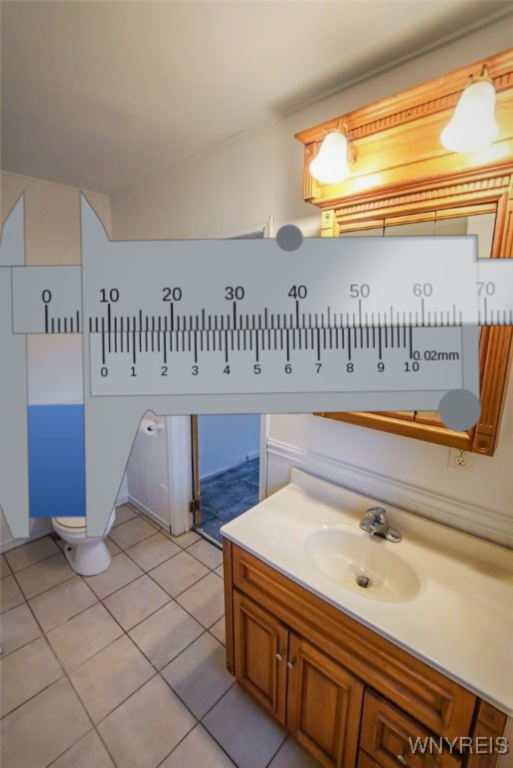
9.0 mm
